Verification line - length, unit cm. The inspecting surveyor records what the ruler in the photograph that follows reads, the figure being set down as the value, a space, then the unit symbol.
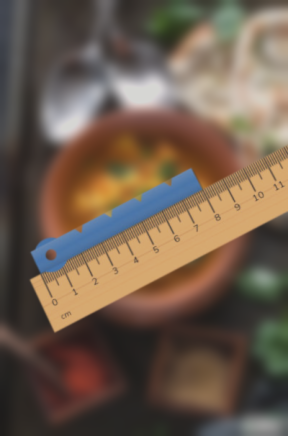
8 cm
